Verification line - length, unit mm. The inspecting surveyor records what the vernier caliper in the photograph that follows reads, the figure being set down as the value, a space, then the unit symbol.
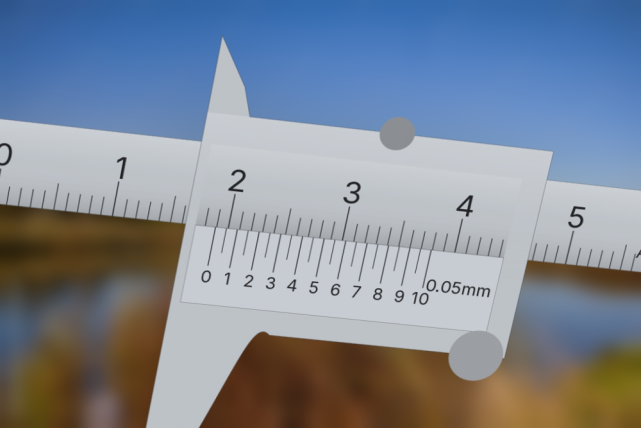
18.9 mm
